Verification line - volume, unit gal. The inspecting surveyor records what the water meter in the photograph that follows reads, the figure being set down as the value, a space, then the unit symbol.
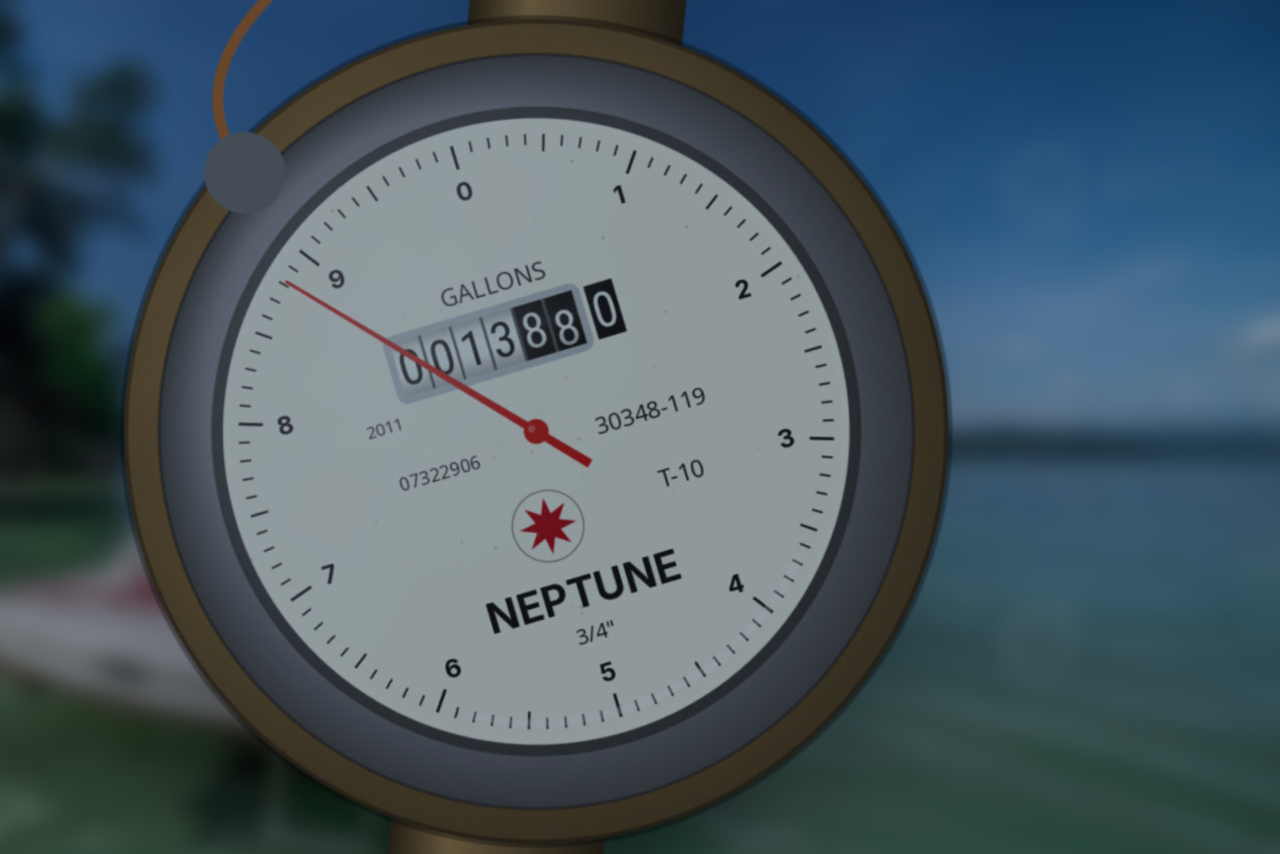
13878.8 gal
